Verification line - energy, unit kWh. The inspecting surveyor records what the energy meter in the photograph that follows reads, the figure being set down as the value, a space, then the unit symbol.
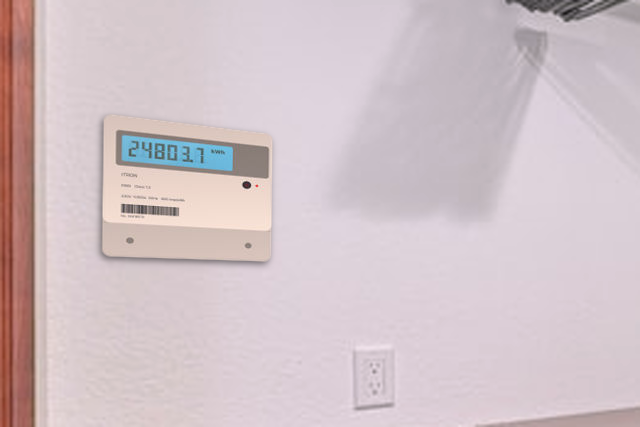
24803.7 kWh
